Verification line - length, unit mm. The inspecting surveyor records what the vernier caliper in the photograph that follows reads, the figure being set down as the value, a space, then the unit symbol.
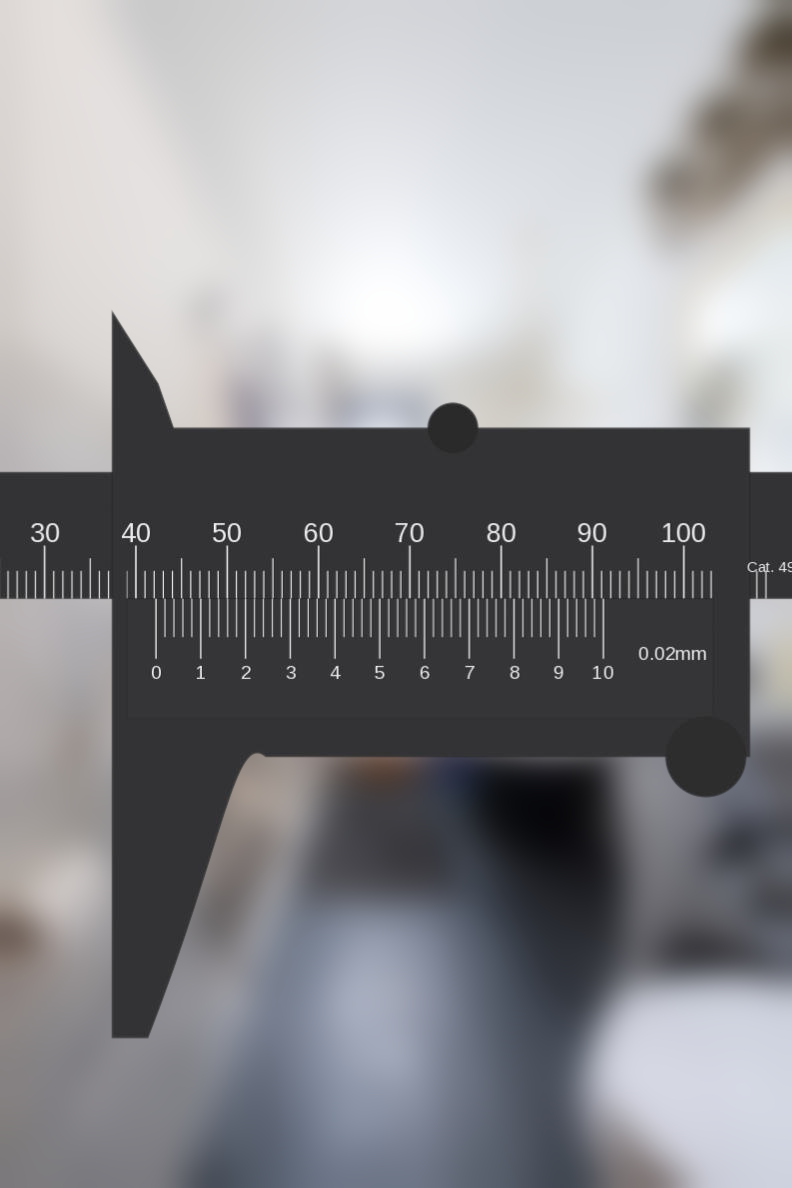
42.2 mm
